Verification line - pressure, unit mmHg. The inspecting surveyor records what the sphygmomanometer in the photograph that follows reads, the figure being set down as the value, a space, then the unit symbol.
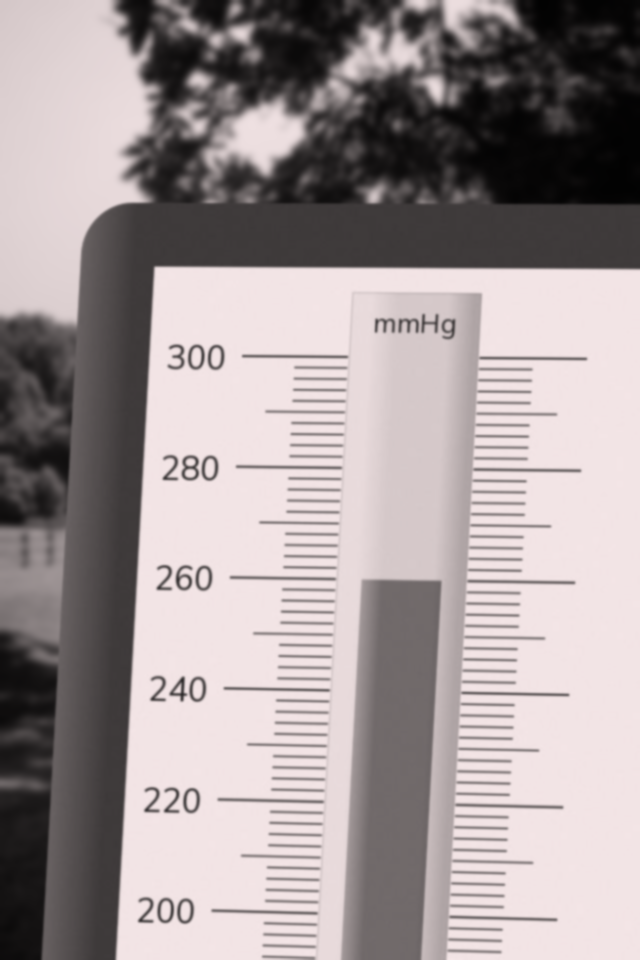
260 mmHg
